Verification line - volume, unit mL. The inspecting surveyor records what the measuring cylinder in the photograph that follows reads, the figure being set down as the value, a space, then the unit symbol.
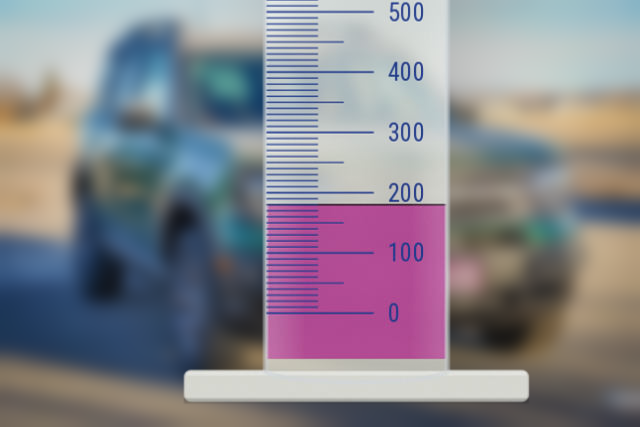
180 mL
